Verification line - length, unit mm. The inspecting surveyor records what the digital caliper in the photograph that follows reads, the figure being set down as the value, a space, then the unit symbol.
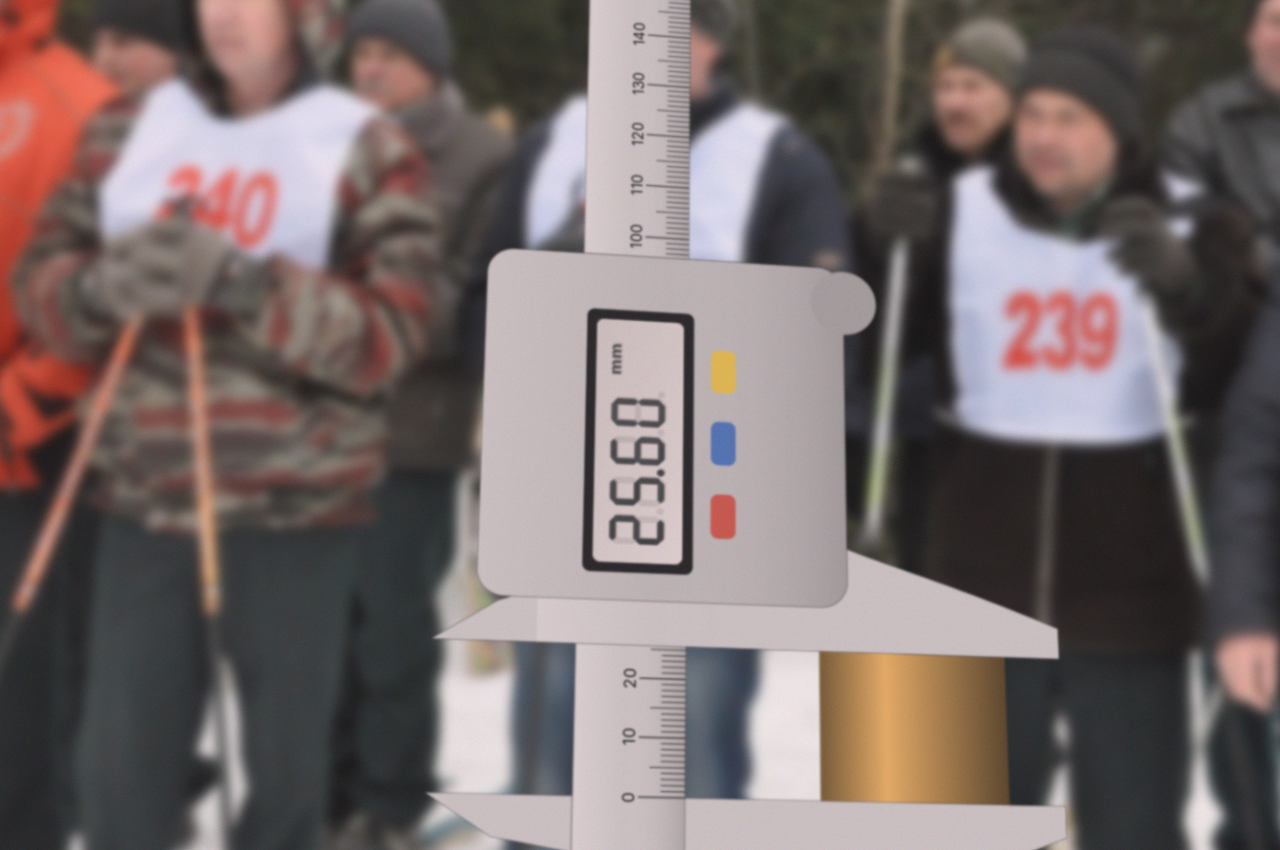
25.60 mm
